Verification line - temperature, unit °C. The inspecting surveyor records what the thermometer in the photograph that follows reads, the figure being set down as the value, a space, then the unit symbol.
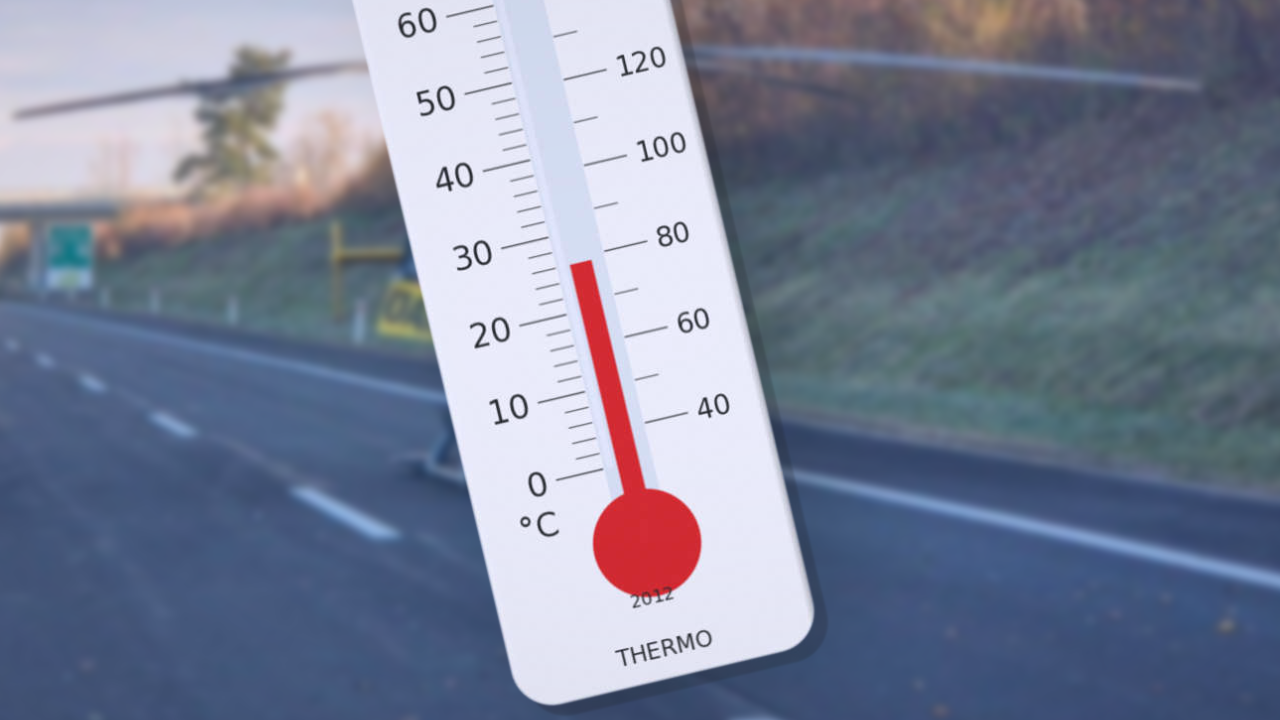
26 °C
